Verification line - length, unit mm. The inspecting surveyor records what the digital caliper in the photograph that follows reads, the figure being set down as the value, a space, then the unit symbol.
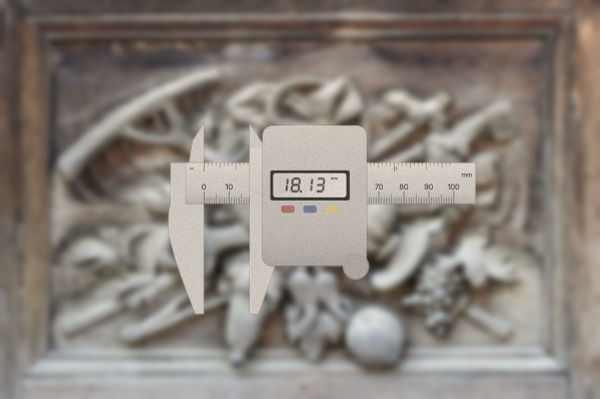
18.13 mm
